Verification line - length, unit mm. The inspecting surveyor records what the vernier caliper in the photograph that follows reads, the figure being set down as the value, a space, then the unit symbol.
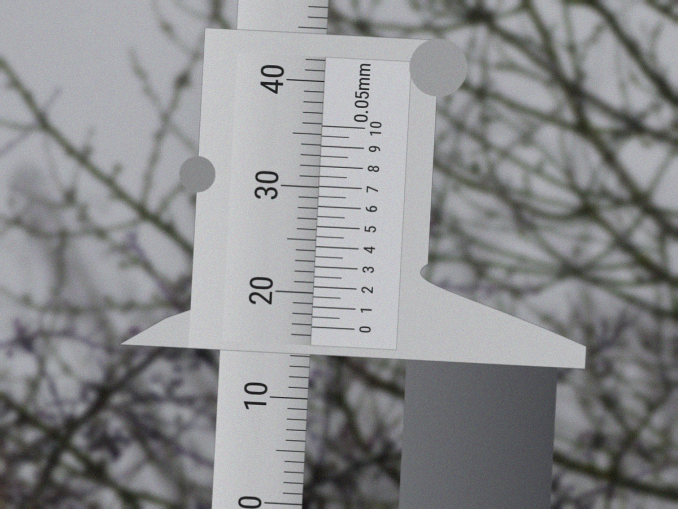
16.8 mm
